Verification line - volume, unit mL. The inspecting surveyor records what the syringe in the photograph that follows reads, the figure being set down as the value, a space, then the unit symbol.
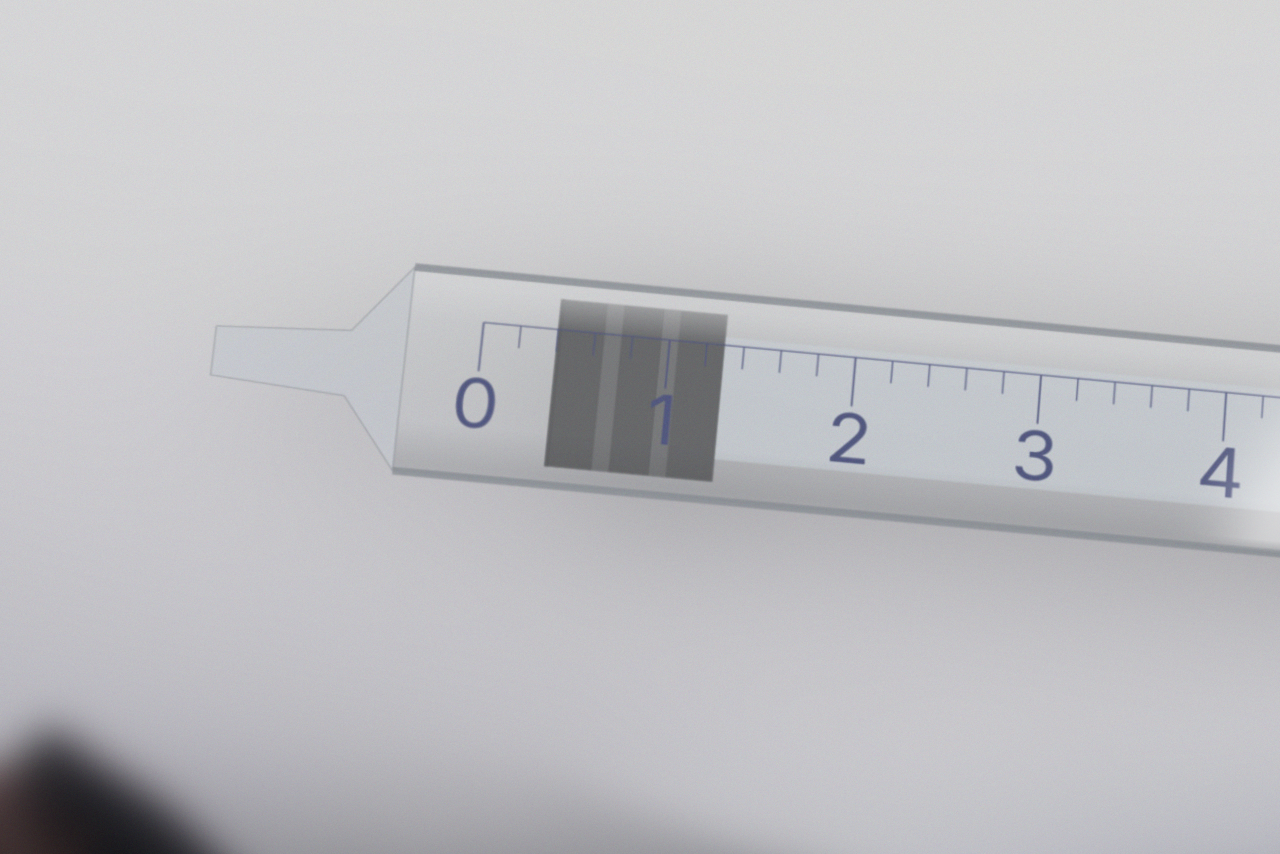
0.4 mL
